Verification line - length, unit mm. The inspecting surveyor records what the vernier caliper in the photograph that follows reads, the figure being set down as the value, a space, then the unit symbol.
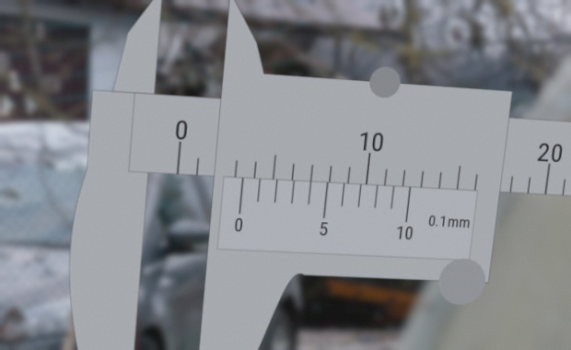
3.4 mm
